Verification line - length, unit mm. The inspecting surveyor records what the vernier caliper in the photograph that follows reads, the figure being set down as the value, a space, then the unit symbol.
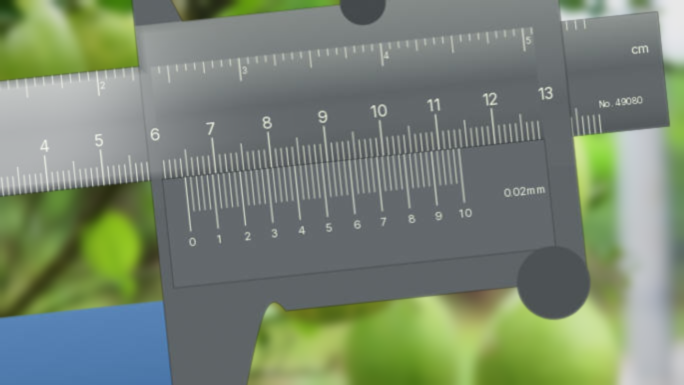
64.5 mm
